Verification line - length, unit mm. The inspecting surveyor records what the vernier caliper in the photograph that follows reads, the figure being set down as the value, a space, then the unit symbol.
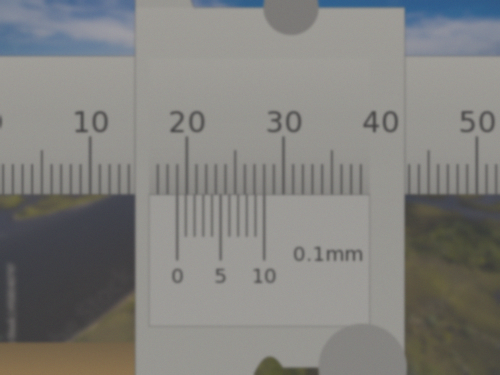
19.0 mm
